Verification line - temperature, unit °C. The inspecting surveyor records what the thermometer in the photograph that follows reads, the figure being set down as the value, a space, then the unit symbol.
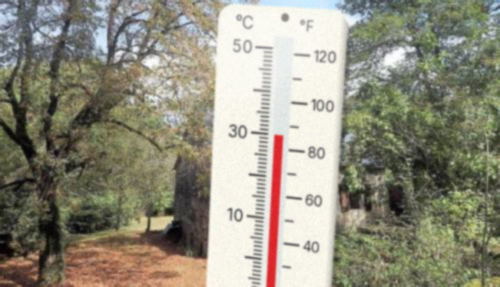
30 °C
